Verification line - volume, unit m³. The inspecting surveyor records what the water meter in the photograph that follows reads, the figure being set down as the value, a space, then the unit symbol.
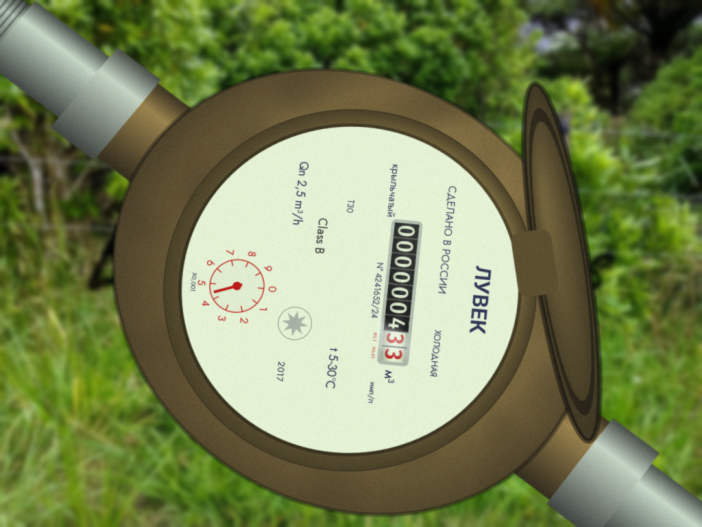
4.334 m³
